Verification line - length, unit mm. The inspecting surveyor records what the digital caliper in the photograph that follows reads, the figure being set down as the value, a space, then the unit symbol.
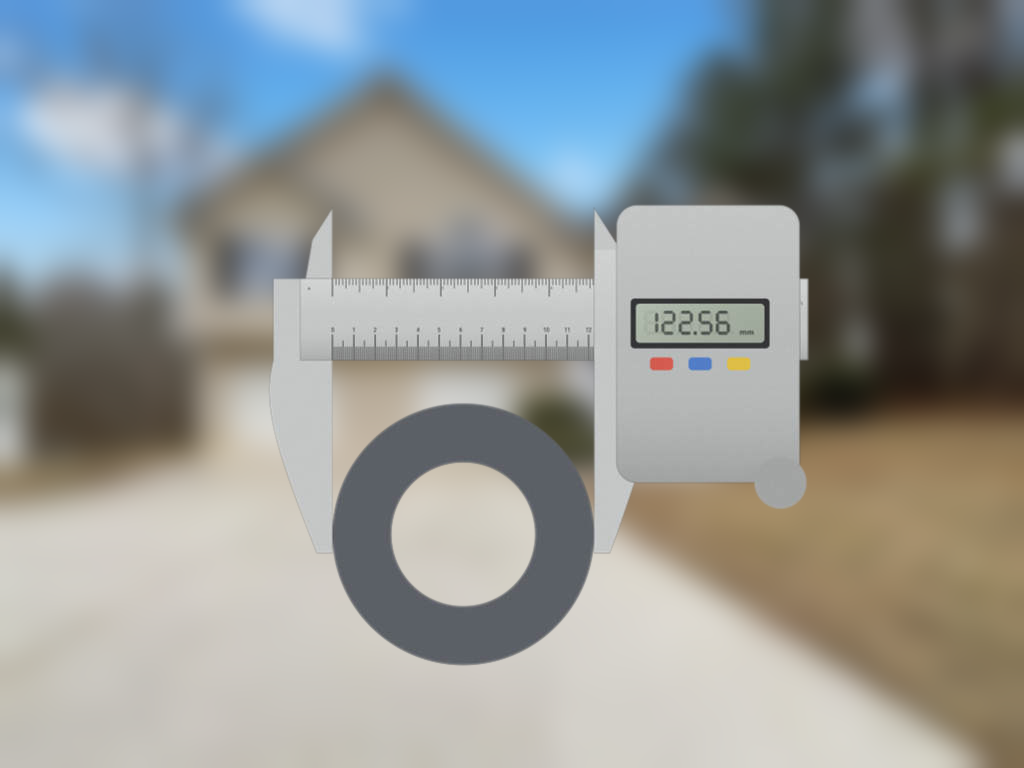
122.56 mm
